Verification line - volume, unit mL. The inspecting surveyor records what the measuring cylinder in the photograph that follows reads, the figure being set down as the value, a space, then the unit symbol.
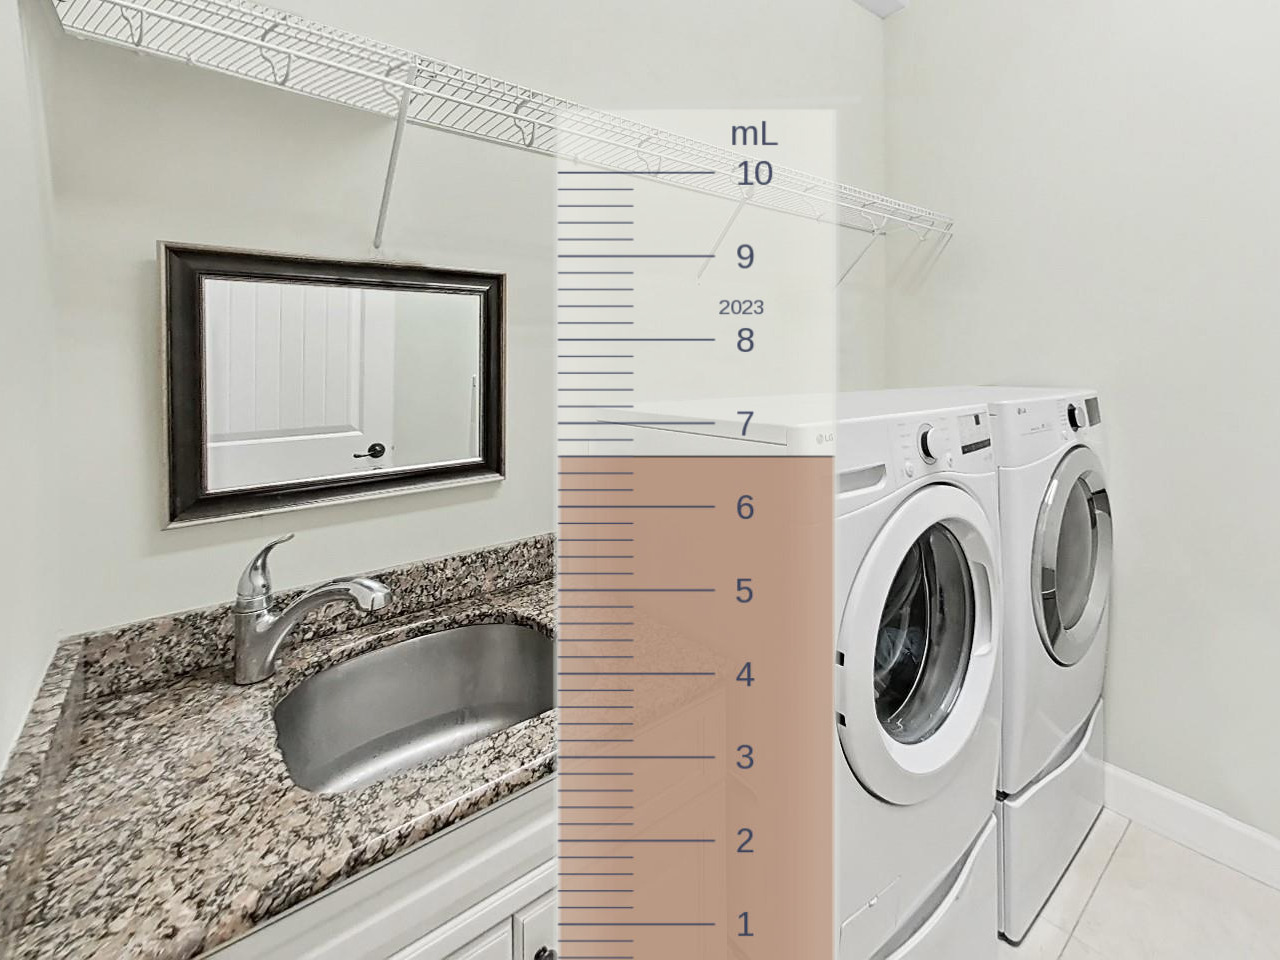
6.6 mL
